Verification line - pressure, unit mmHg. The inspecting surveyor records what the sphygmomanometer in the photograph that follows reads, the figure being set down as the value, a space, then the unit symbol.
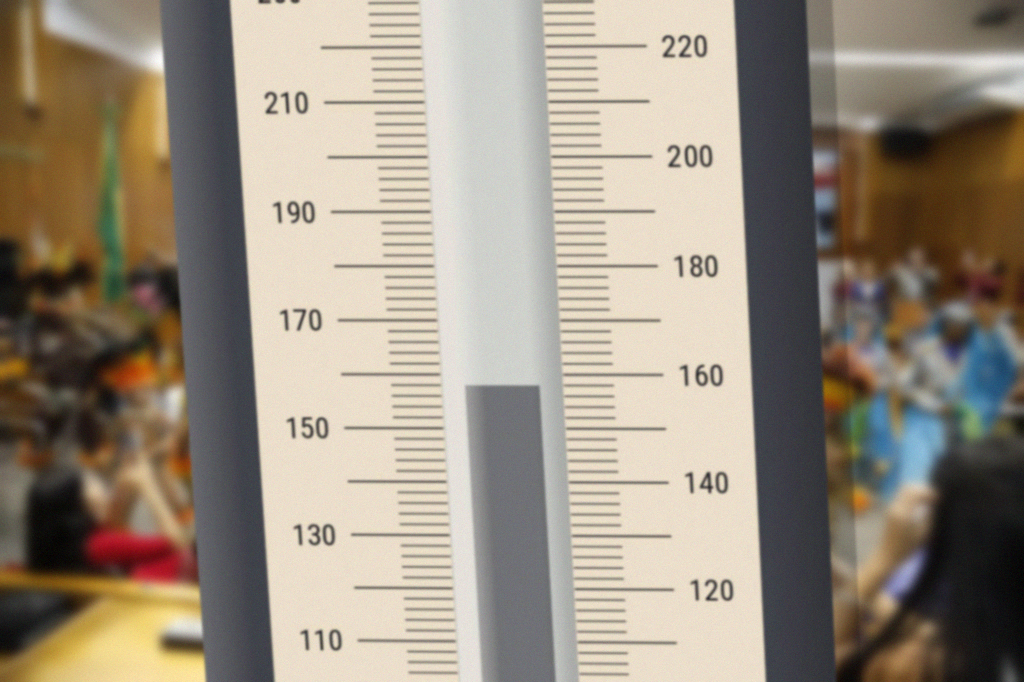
158 mmHg
